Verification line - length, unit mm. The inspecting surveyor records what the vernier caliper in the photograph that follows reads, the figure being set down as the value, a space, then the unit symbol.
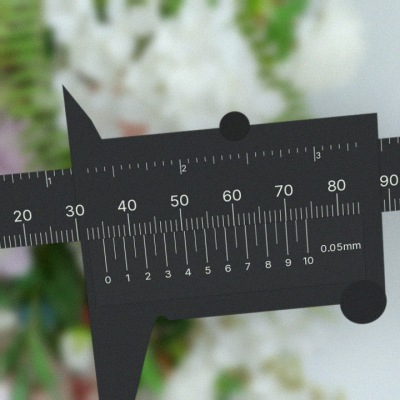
34.8 mm
